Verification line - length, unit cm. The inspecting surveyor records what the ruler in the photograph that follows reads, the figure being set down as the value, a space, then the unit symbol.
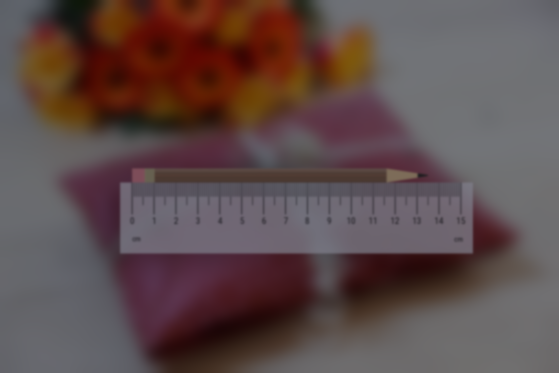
13.5 cm
